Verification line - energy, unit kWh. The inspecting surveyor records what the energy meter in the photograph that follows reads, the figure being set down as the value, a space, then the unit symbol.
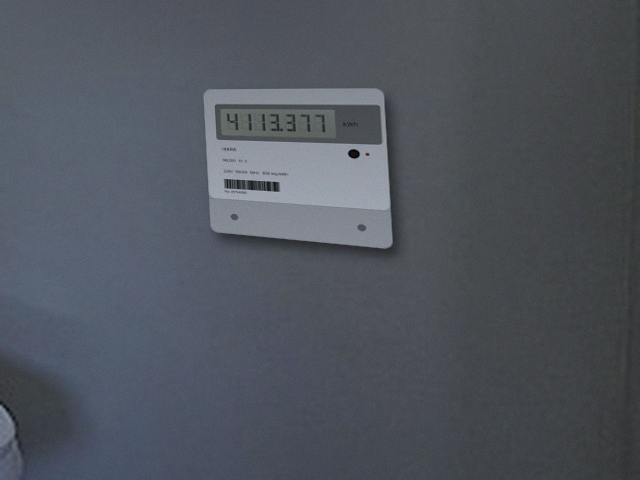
4113.377 kWh
